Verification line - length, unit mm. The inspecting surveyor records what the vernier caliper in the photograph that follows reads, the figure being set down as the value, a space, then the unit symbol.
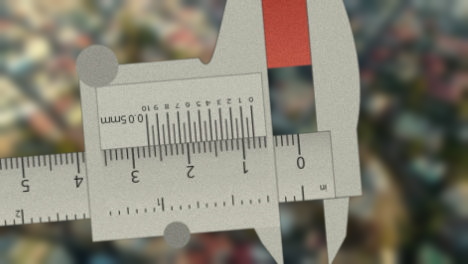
8.0 mm
